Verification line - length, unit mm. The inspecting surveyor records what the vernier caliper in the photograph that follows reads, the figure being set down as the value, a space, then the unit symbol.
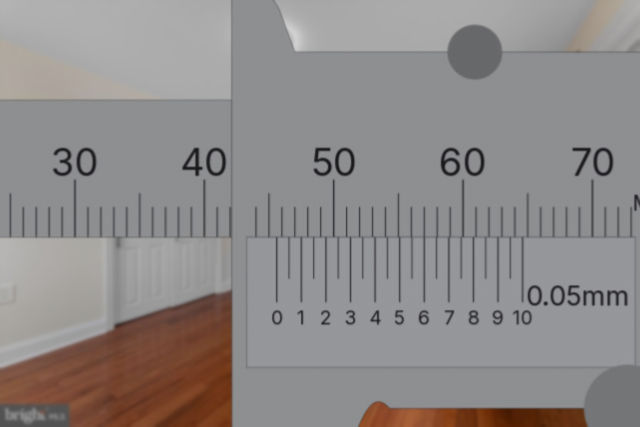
45.6 mm
